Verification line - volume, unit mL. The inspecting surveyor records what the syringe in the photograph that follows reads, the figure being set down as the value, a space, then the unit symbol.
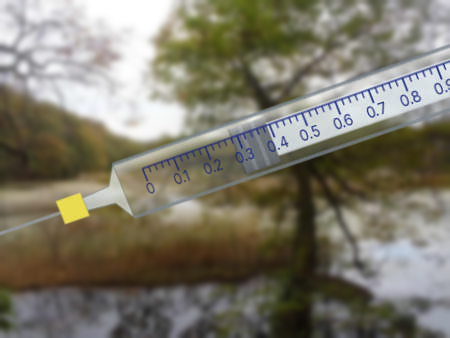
0.28 mL
